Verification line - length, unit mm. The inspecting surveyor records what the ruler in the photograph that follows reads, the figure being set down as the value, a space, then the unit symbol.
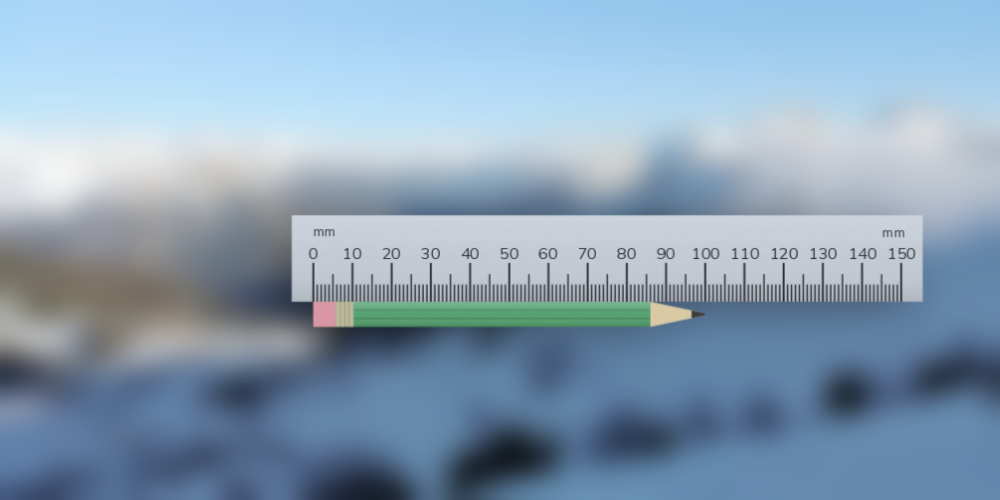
100 mm
